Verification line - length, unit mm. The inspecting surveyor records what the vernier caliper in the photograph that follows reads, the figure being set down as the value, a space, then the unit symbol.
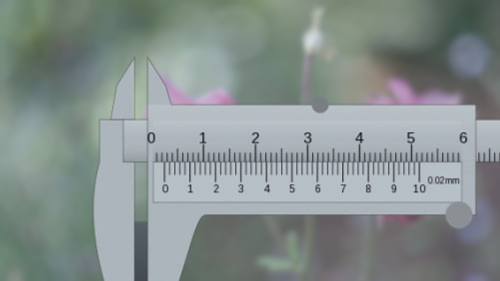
2.5 mm
